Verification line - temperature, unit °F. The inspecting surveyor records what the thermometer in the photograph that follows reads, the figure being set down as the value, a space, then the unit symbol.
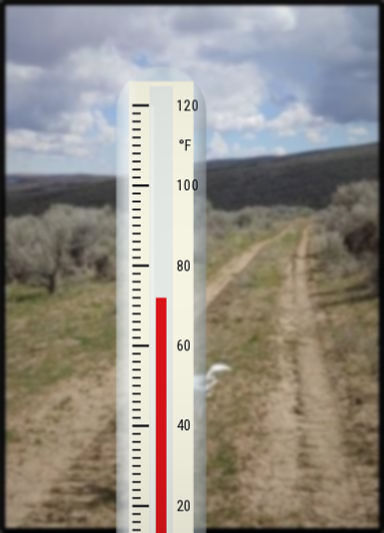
72 °F
